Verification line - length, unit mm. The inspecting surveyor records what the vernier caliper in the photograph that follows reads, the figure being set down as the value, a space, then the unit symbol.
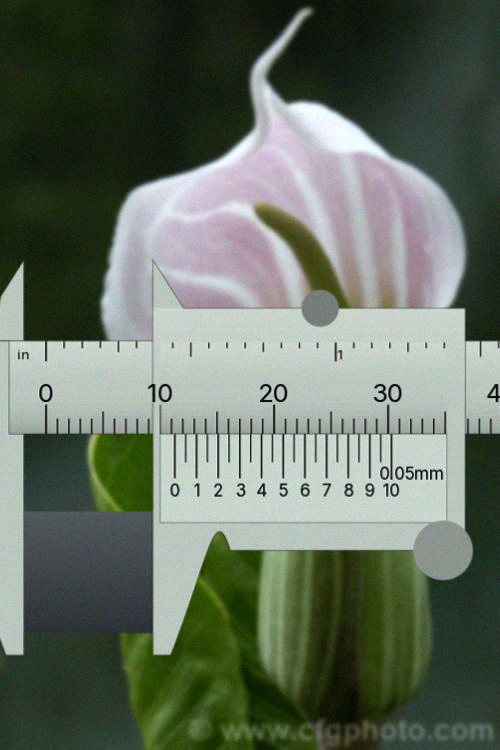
11.3 mm
